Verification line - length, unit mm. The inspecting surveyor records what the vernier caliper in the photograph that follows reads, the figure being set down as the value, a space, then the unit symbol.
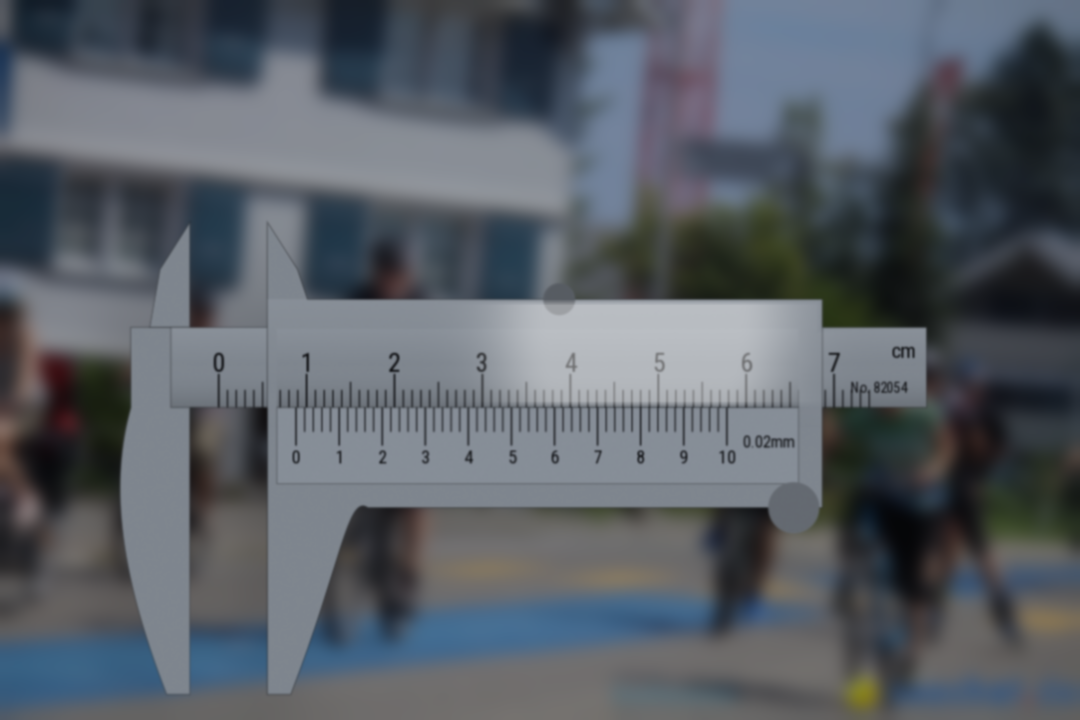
8.8 mm
